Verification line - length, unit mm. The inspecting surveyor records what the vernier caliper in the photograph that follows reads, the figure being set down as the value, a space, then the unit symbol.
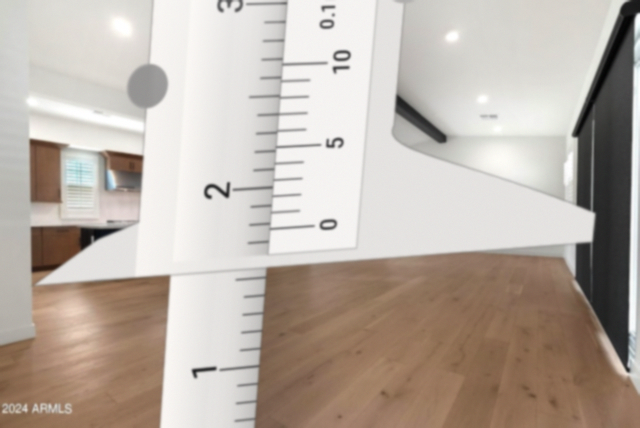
17.7 mm
